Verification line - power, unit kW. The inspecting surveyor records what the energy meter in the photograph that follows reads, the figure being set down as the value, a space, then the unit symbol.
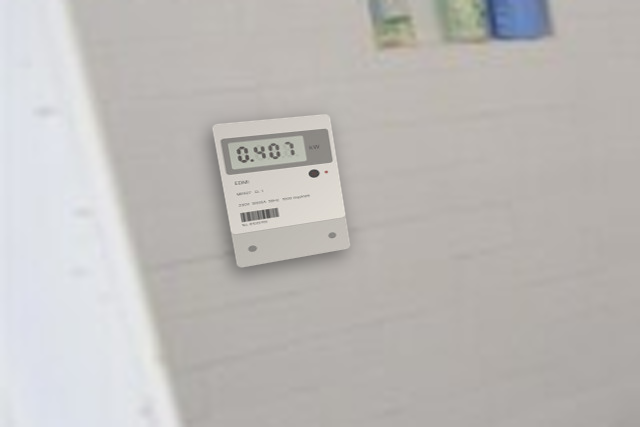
0.407 kW
